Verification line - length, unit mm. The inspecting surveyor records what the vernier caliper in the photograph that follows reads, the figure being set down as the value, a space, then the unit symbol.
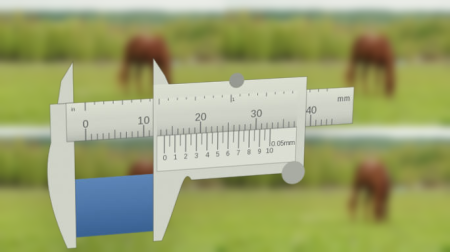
13.6 mm
